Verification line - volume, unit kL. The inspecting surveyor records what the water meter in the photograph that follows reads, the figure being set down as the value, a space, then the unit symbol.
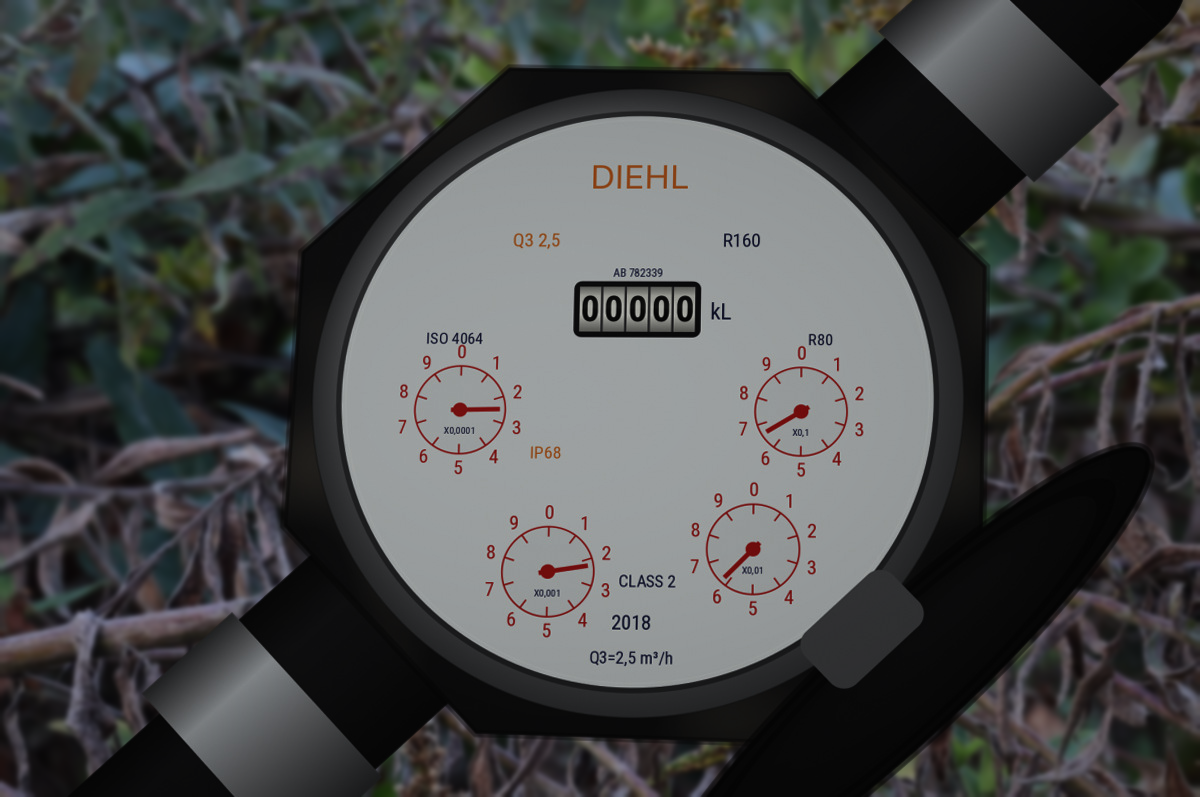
0.6622 kL
